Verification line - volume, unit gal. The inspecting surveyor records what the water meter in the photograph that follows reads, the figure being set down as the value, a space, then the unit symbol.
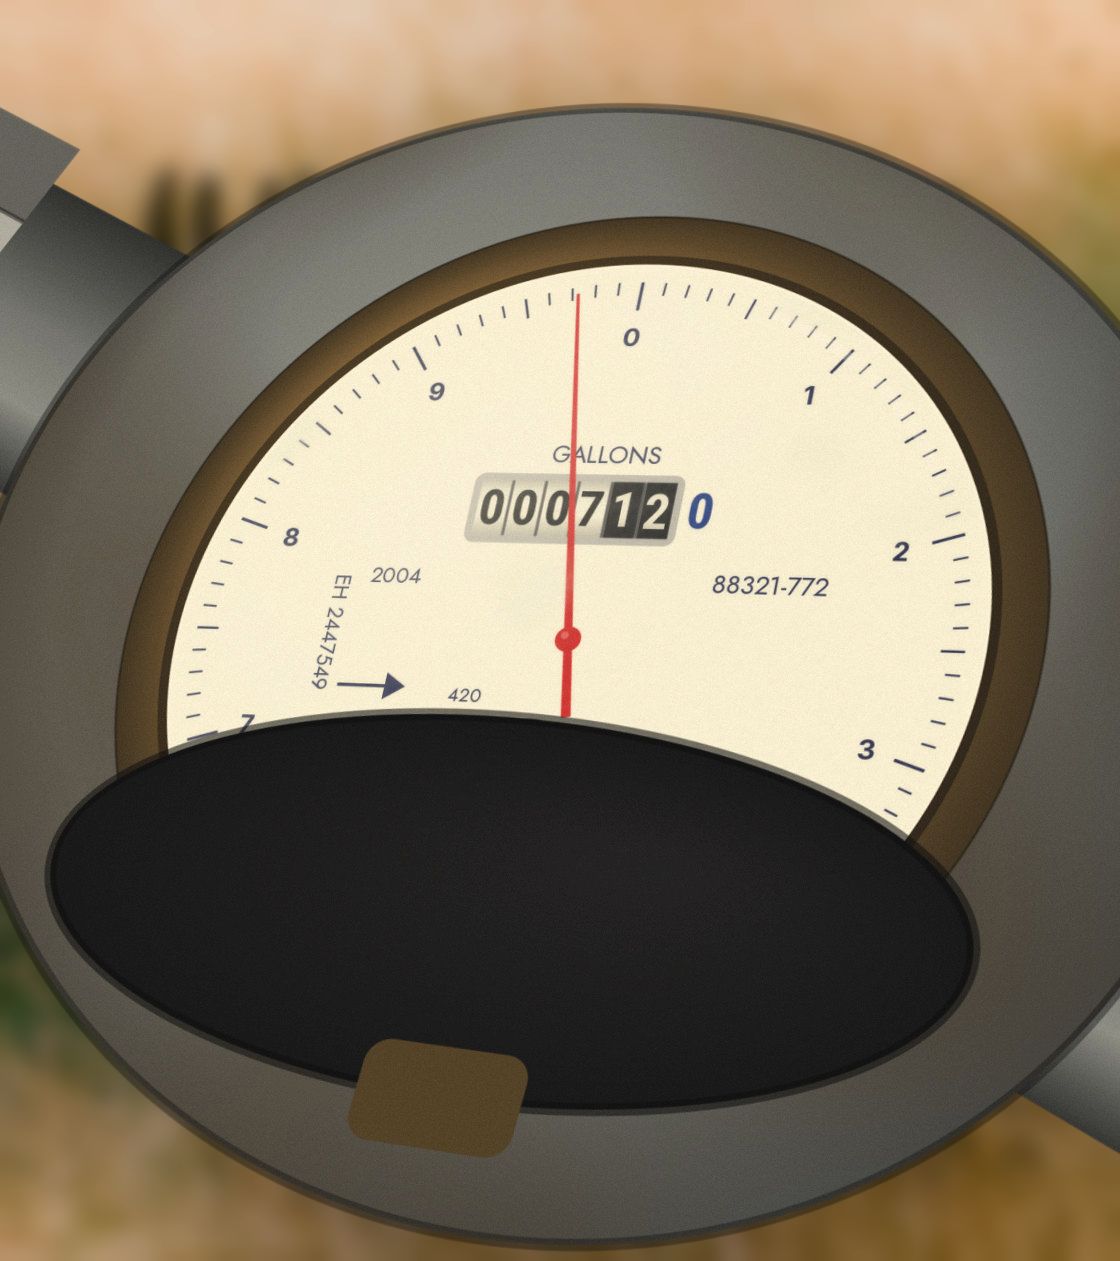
7119.7 gal
